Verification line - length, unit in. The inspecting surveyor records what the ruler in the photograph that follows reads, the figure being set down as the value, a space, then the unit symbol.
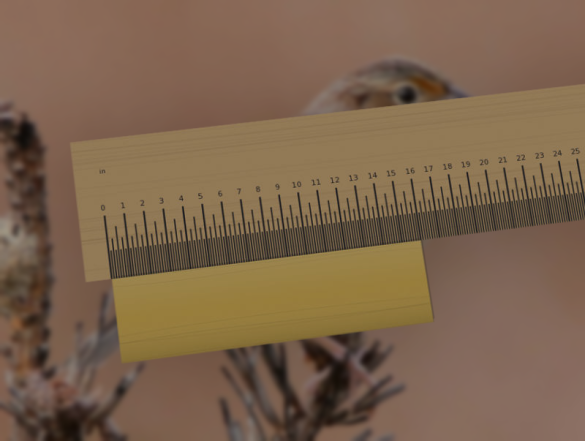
16 in
